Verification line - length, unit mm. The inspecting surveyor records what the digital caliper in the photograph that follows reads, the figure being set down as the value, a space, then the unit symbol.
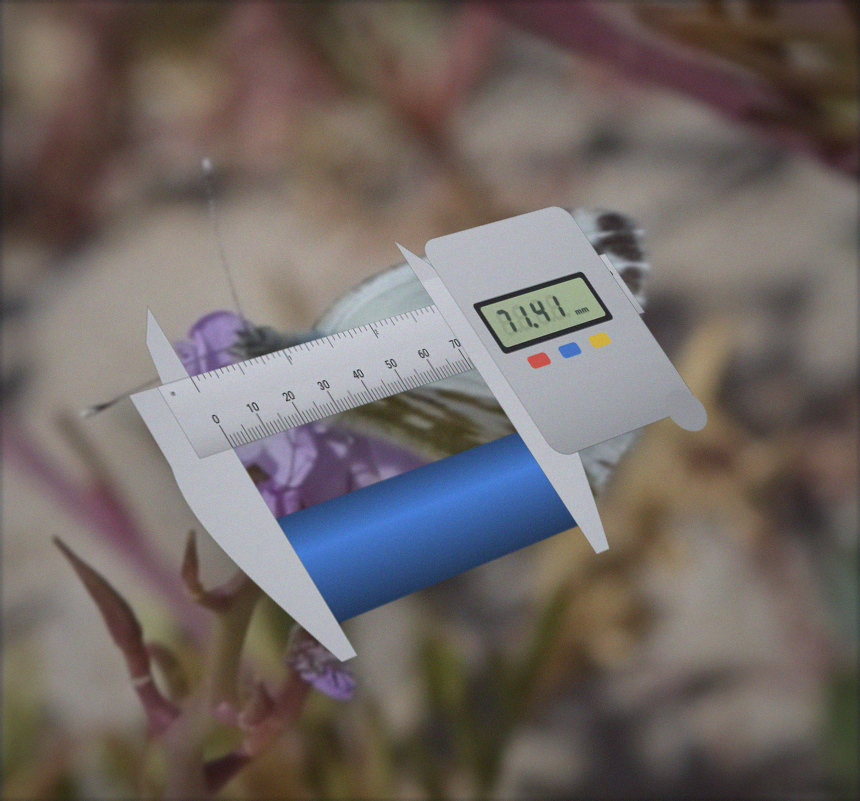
71.41 mm
